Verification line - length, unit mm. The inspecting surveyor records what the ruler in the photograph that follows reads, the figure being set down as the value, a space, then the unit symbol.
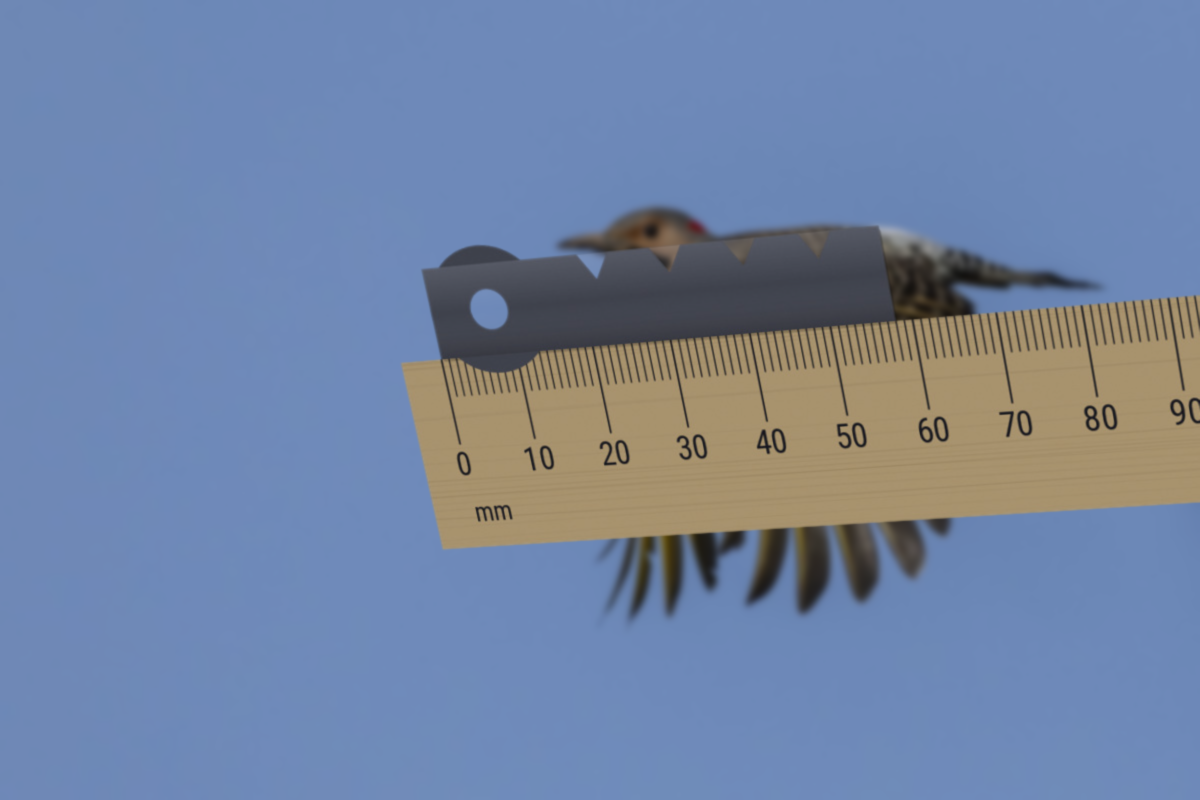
58 mm
